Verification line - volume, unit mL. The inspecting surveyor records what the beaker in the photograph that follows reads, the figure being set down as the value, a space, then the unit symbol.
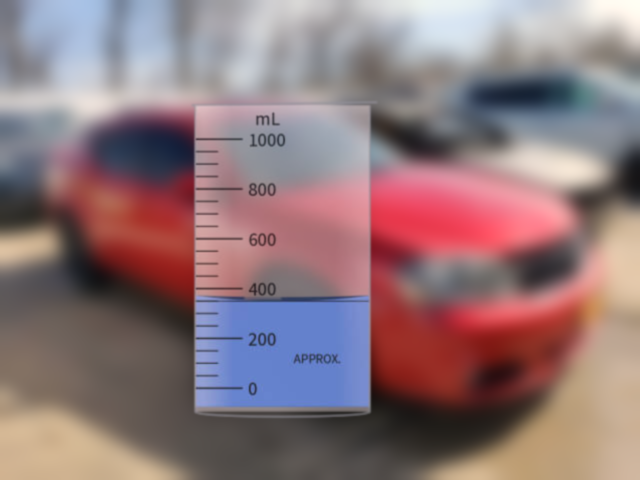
350 mL
